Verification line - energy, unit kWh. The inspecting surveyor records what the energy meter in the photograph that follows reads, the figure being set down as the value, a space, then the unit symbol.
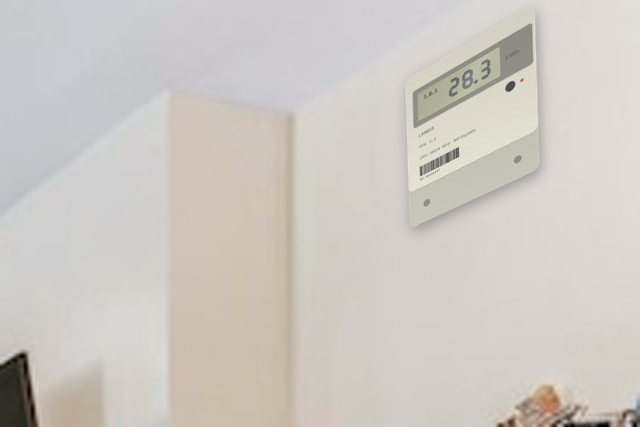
28.3 kWh
